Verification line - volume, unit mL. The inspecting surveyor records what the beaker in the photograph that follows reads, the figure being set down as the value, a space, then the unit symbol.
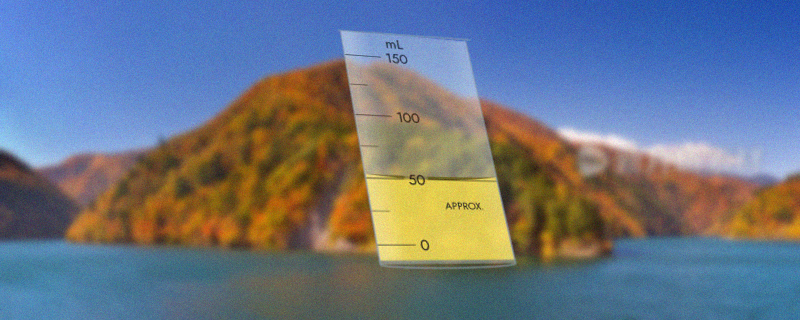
50 mL
